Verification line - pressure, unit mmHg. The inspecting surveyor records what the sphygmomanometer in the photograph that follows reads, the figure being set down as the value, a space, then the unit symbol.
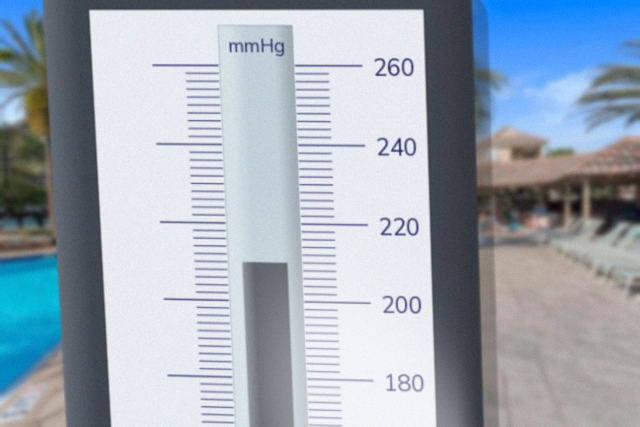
210 mmHg
